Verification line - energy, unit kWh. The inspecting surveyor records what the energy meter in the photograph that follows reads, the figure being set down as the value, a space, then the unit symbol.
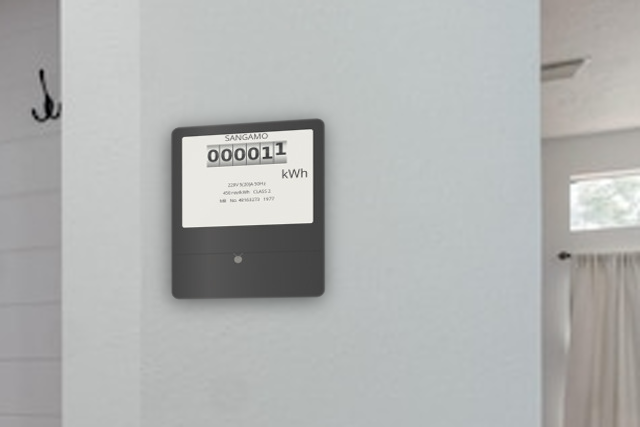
11 kWh
